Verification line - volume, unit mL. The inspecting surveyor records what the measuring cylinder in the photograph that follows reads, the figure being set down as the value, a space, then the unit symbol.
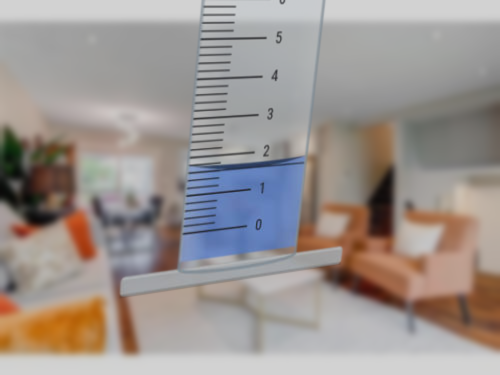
1.6 mL
